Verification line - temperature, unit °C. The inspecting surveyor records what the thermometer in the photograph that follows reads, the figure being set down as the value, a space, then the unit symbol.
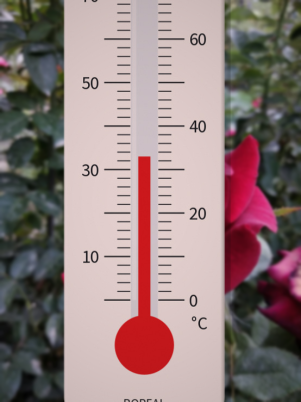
33 °C
